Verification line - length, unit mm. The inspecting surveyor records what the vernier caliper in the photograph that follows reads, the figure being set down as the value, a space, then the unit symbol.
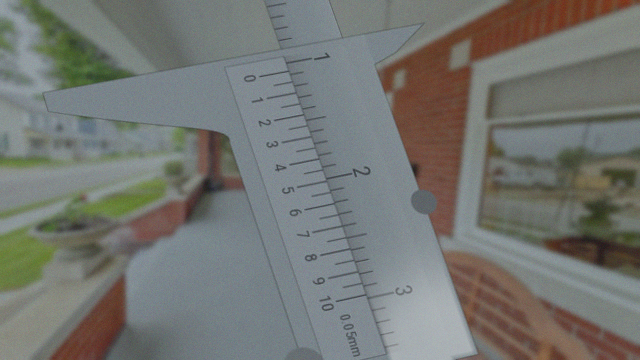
10.7 mm
